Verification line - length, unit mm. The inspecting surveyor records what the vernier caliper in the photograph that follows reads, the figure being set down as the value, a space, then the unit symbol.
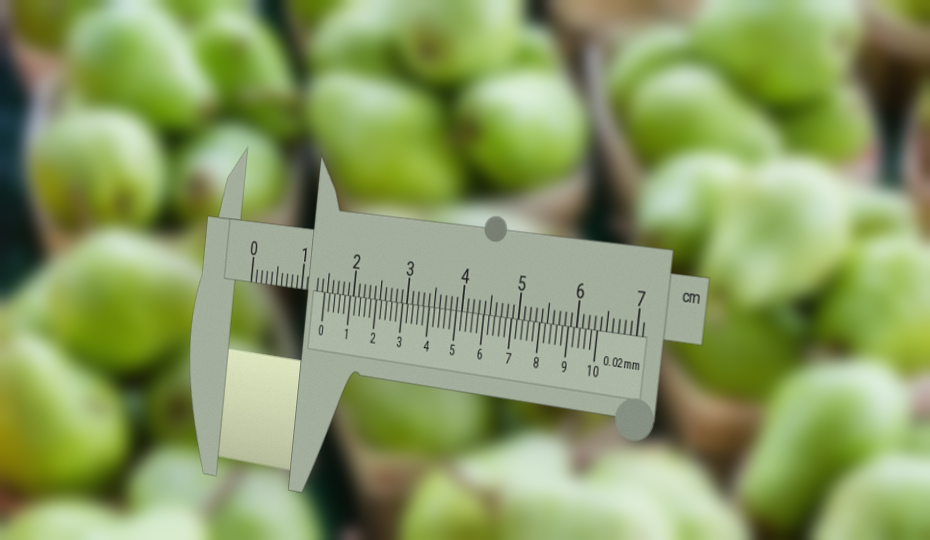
14.5 mm
